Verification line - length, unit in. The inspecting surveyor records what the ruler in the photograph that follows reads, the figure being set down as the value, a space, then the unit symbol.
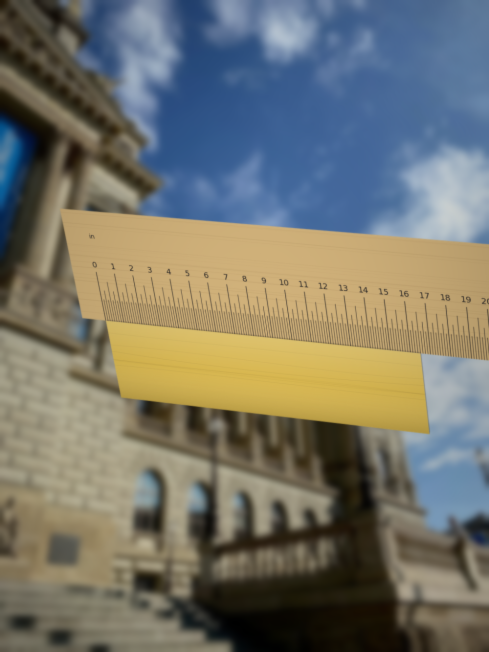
16.5 in
